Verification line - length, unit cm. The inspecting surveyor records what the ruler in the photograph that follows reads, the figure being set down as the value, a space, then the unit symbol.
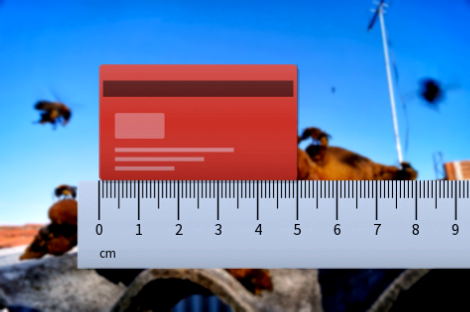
5 cm
